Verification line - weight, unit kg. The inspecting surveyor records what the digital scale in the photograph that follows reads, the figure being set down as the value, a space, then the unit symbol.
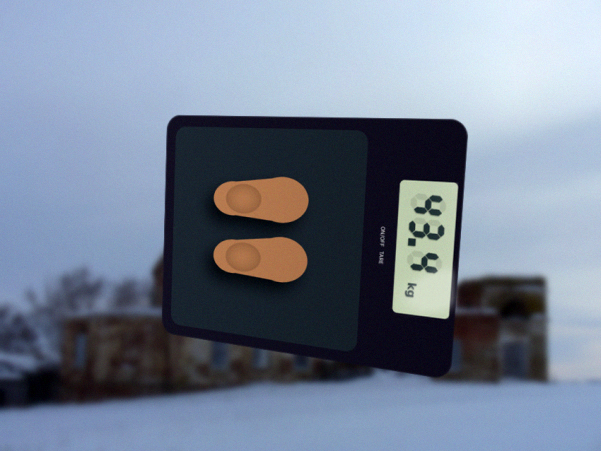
43.4 kg
